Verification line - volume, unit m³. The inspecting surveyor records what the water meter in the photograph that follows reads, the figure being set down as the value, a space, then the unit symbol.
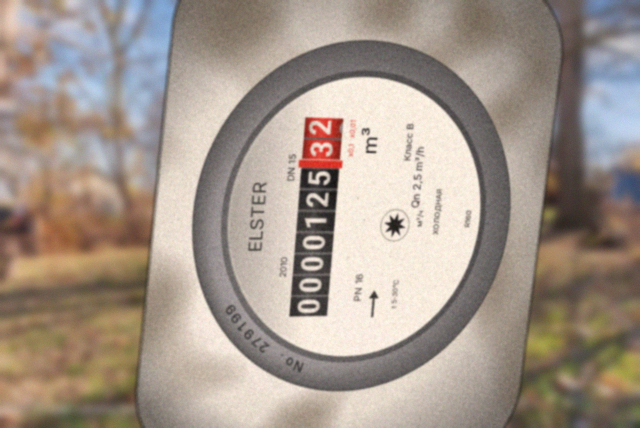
125.32 m³
